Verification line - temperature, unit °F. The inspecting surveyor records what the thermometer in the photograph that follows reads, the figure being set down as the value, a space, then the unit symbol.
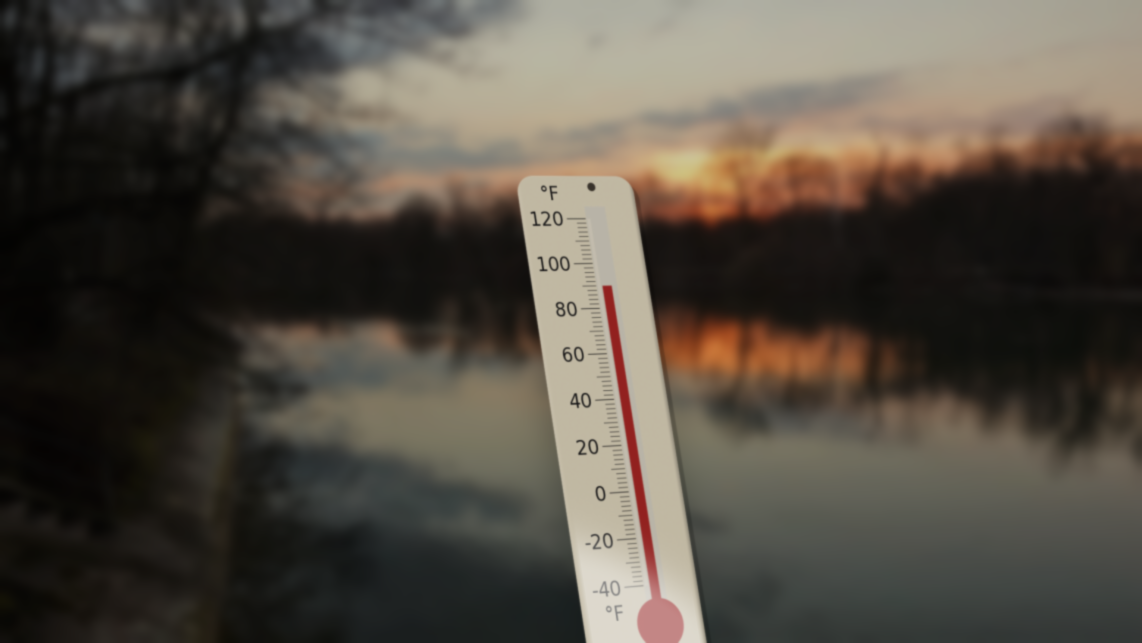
90 °F
